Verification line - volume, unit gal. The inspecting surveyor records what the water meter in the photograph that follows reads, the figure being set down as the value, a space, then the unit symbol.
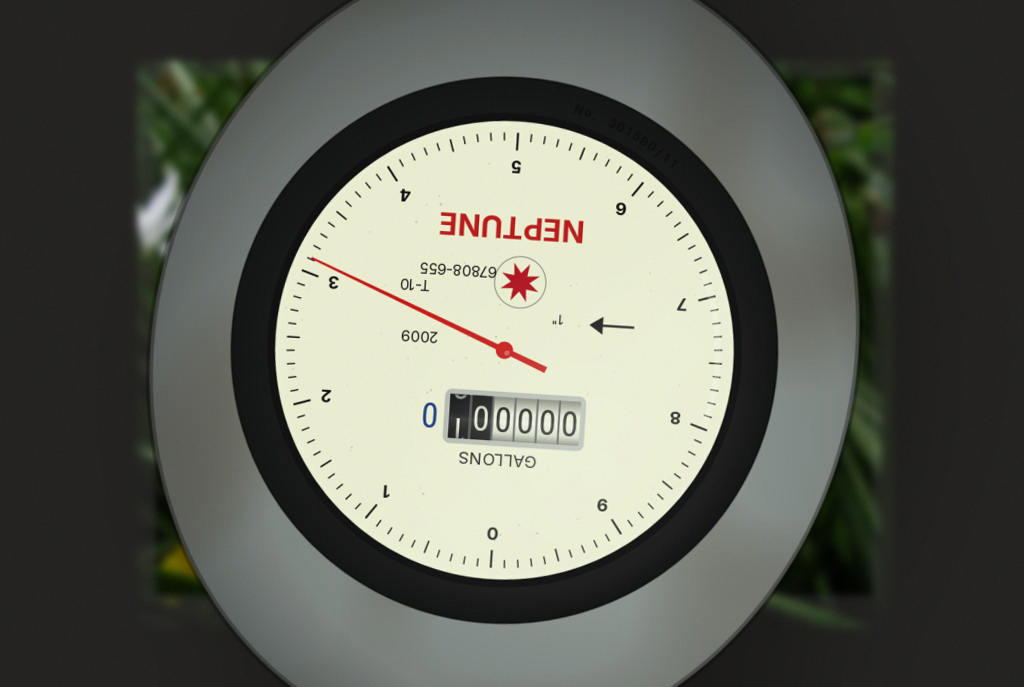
13.1 gal
